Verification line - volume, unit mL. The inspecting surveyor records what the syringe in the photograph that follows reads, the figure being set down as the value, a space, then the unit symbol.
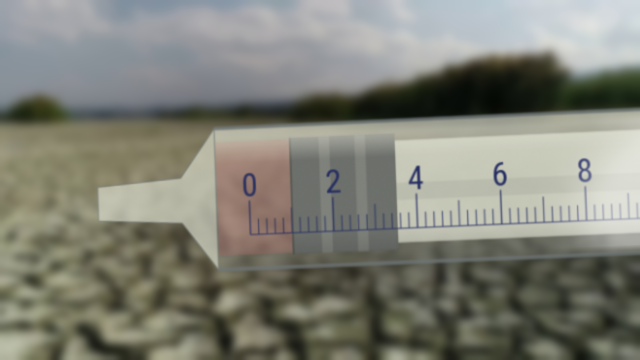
1 mL
